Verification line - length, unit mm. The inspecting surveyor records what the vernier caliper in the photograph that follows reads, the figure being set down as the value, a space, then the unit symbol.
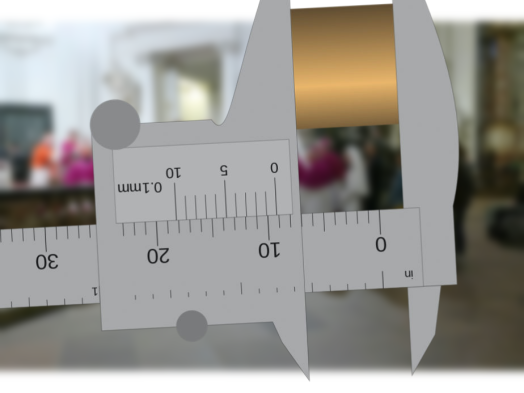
9.2 mm
